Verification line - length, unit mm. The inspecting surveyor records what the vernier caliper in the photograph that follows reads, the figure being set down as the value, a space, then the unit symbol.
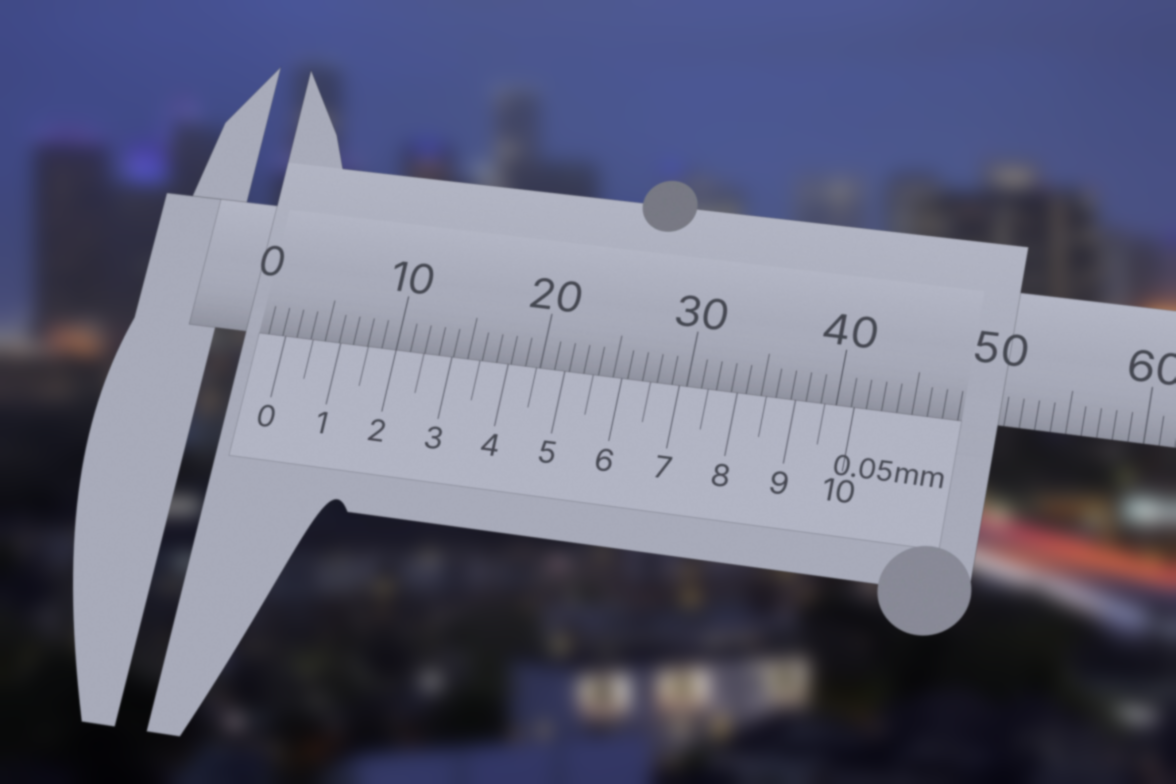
2.2 mm
